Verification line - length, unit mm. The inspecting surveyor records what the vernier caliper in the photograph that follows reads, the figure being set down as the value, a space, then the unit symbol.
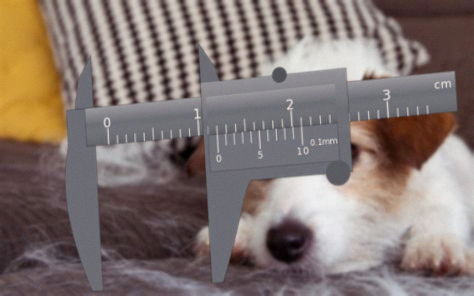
12.0 mm
